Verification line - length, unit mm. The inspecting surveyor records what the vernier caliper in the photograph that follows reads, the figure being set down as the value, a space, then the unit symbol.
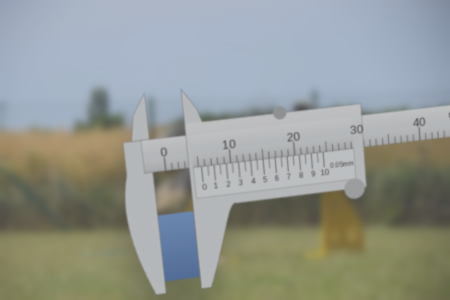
5.5 mm
